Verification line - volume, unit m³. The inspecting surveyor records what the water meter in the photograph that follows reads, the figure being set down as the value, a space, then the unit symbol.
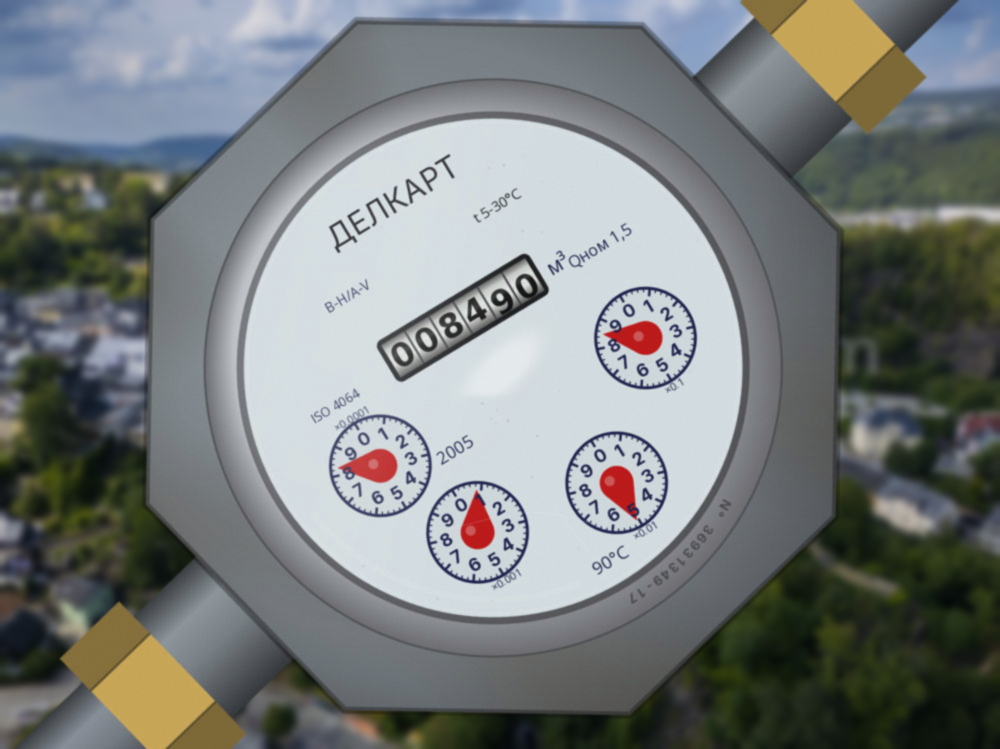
8489.8508 m³
